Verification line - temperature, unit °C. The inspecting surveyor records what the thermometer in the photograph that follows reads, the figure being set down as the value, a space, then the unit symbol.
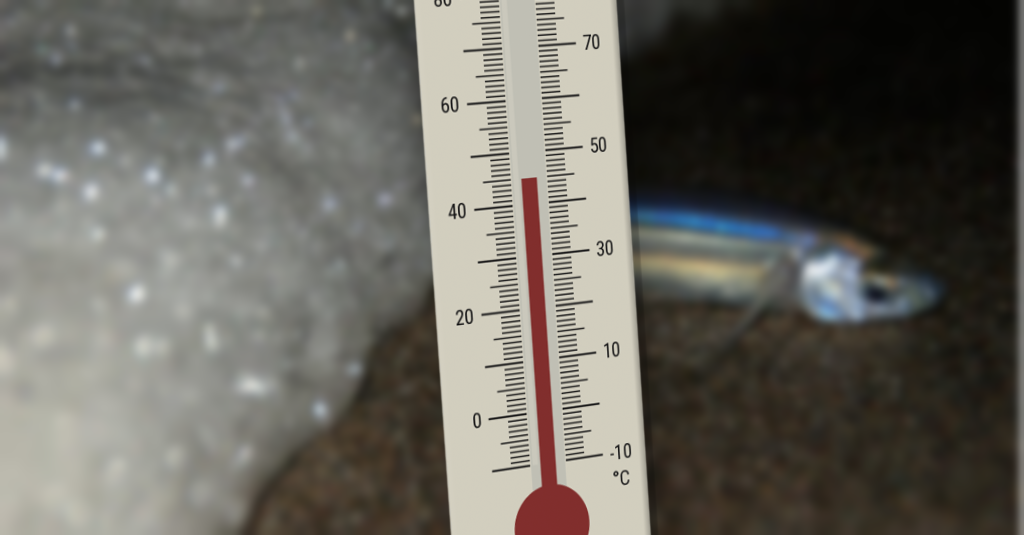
45 °C
